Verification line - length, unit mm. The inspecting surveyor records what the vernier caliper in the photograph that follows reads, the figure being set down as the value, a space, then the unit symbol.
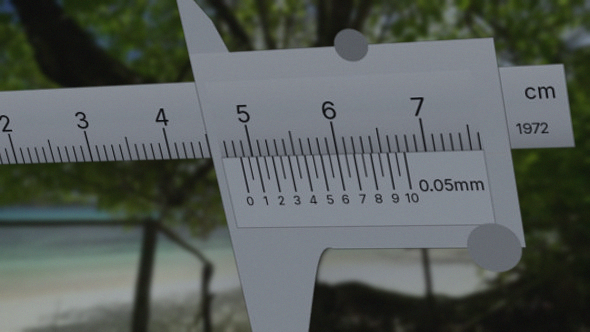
48.6 mm
